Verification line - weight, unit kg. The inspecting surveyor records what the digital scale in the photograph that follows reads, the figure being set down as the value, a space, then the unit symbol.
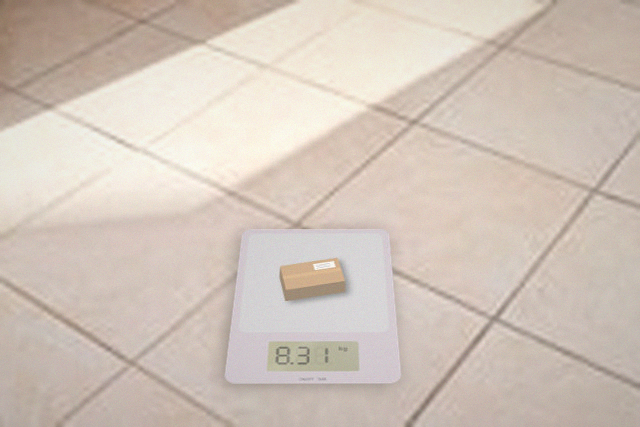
8.31 kg
